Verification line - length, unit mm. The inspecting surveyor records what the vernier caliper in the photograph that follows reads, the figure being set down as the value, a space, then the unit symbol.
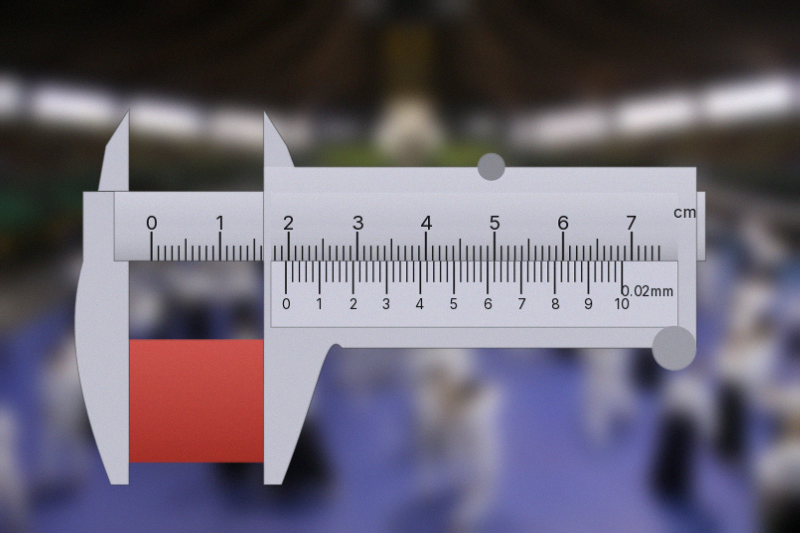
19.6 mm
